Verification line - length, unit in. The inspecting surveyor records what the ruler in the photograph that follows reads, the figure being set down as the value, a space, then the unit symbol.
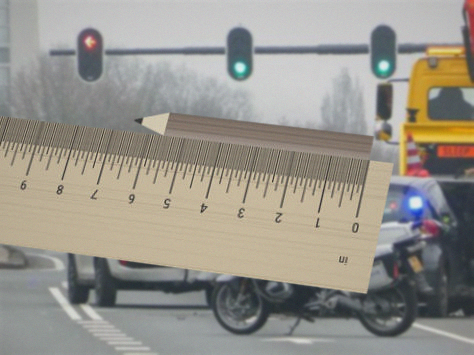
6.5 in
